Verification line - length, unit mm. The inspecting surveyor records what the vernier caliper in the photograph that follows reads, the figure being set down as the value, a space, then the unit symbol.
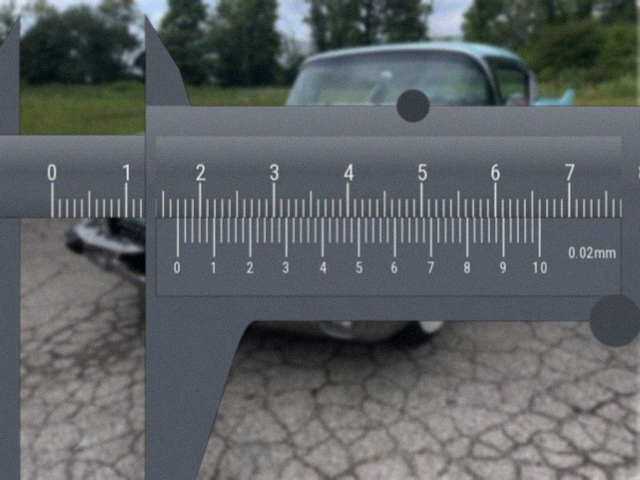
17.0 mm
